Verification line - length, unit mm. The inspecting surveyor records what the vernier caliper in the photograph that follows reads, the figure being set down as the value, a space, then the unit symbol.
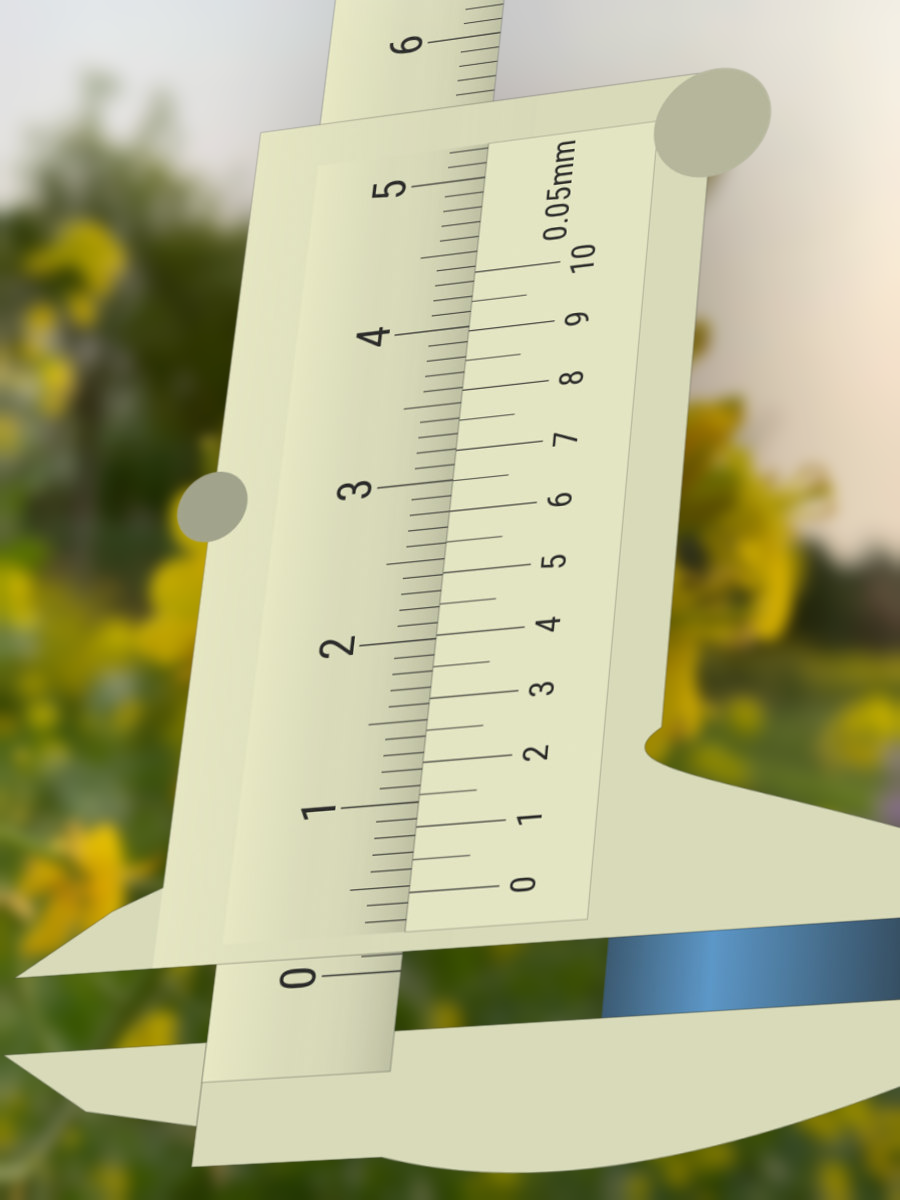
4.6 mm
